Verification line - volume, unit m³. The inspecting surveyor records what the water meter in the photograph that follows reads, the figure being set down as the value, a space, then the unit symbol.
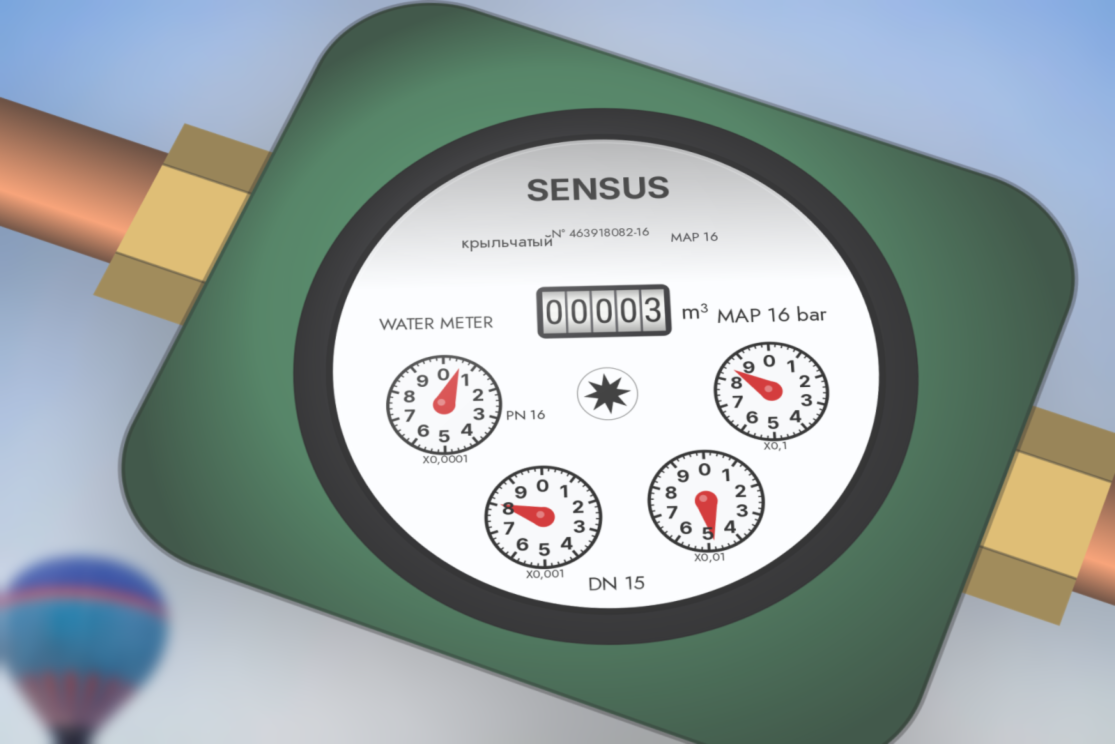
3.8480 m³
